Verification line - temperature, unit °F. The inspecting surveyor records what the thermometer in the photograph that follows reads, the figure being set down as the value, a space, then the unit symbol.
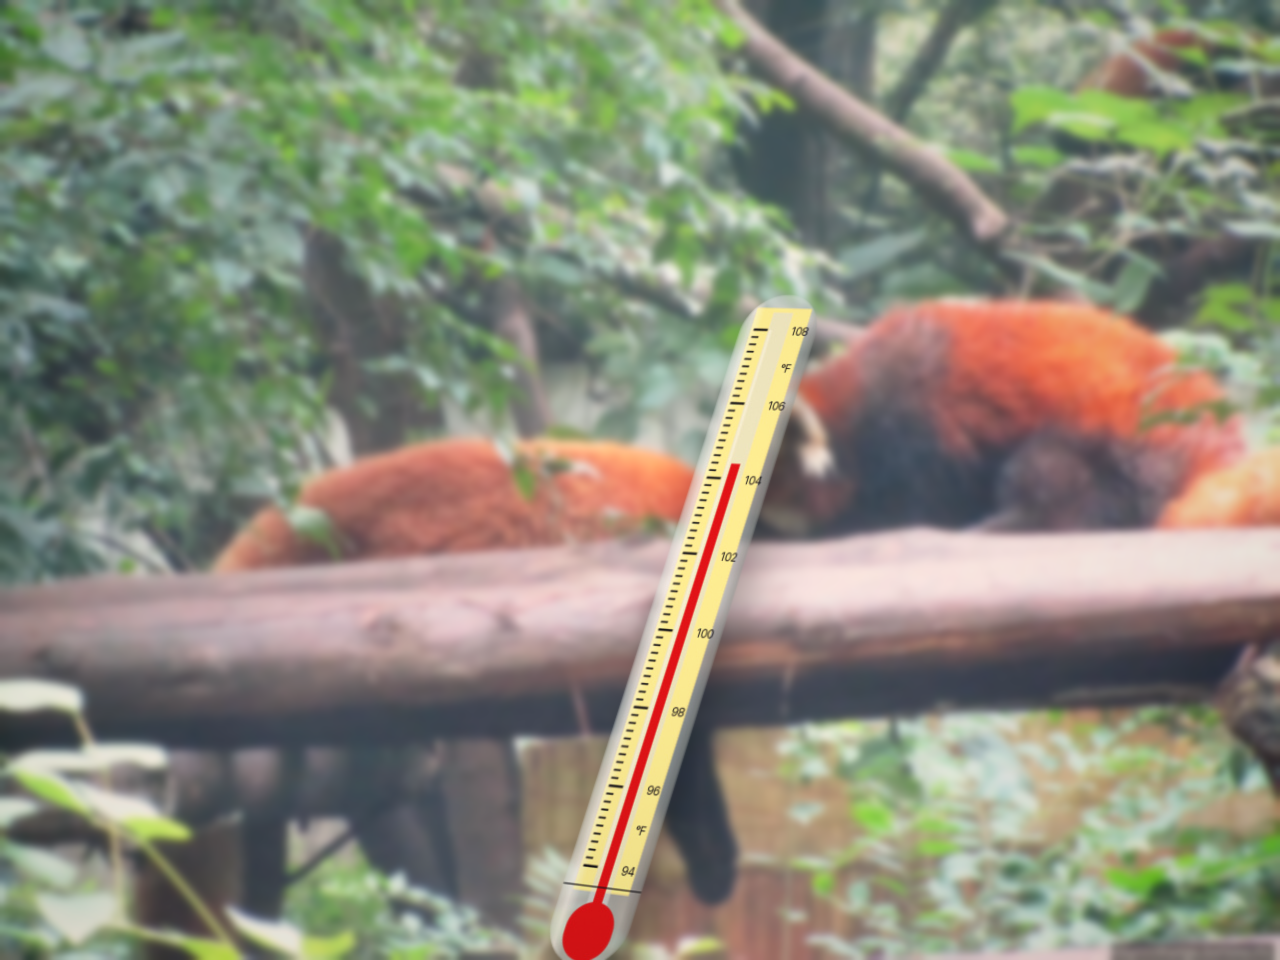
104.4 °F
